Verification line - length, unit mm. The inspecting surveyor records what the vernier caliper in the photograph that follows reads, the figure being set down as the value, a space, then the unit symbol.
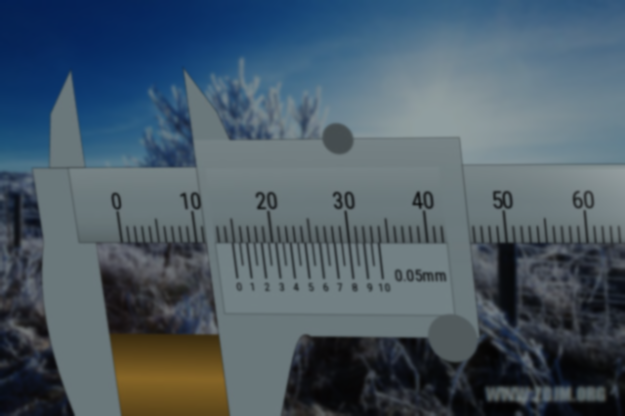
14.8 mm
